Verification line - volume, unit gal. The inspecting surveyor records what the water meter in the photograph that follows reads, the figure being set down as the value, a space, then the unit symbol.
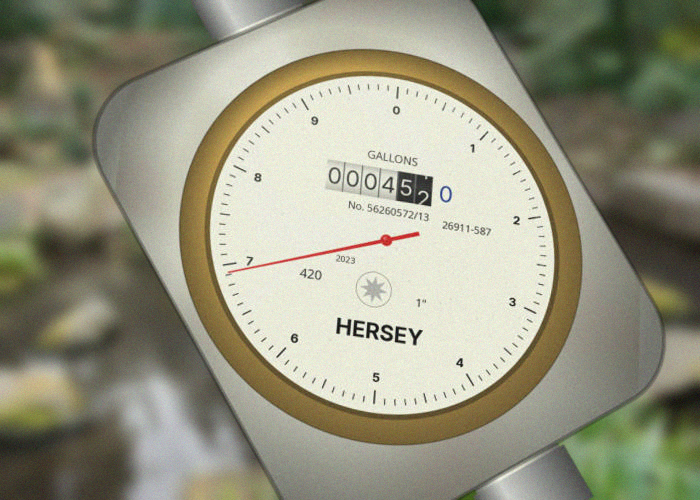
4516.9 gal
